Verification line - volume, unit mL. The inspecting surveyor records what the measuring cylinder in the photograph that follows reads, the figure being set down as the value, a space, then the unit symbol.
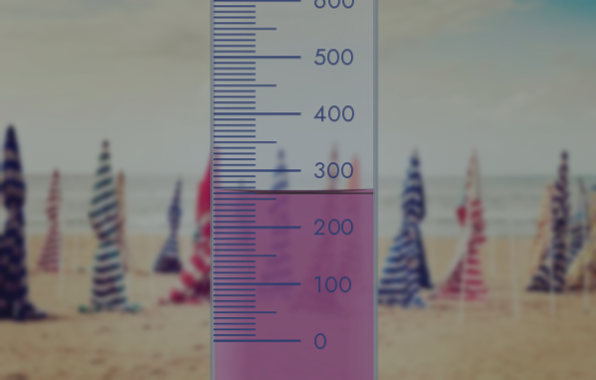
260 mL
